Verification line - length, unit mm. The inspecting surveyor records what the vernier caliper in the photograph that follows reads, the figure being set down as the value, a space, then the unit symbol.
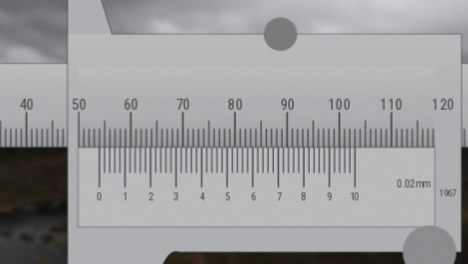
54.0 mm
